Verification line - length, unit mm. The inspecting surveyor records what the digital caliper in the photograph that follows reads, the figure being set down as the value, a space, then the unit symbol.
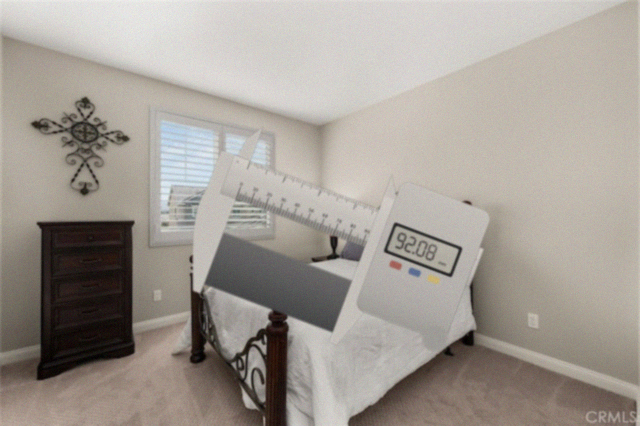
92.08 mm
